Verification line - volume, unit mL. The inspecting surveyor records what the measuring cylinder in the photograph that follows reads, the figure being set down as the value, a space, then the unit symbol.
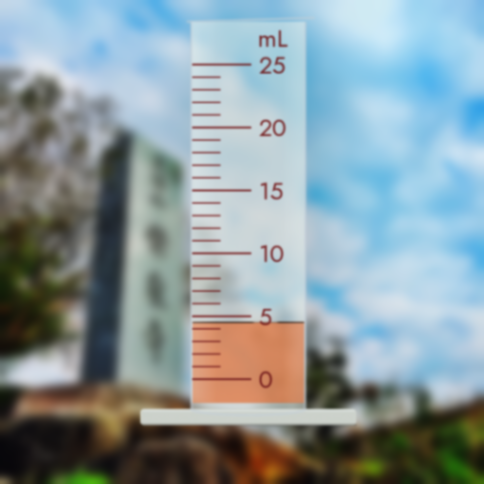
4.5 mL
